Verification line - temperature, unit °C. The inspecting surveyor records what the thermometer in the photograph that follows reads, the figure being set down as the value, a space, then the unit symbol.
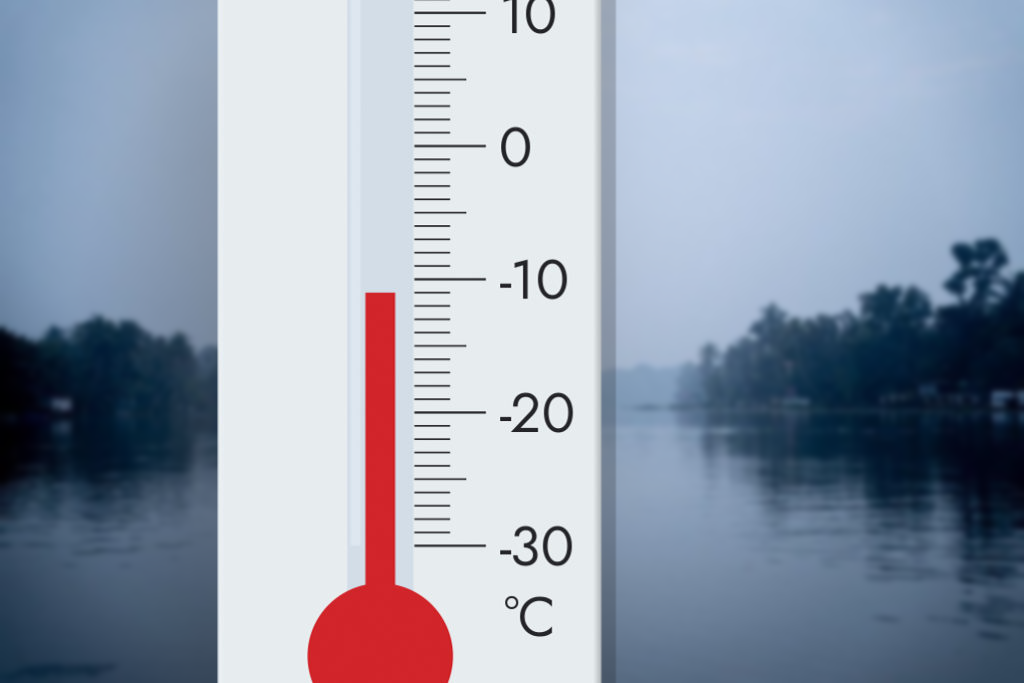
-11 °C
